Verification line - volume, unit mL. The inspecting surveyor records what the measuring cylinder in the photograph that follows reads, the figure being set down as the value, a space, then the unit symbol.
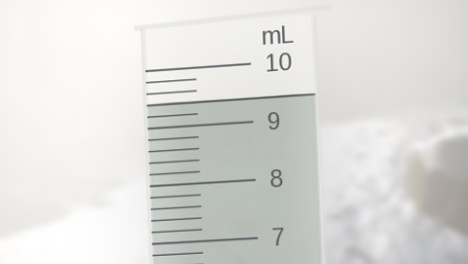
9.4 mL
